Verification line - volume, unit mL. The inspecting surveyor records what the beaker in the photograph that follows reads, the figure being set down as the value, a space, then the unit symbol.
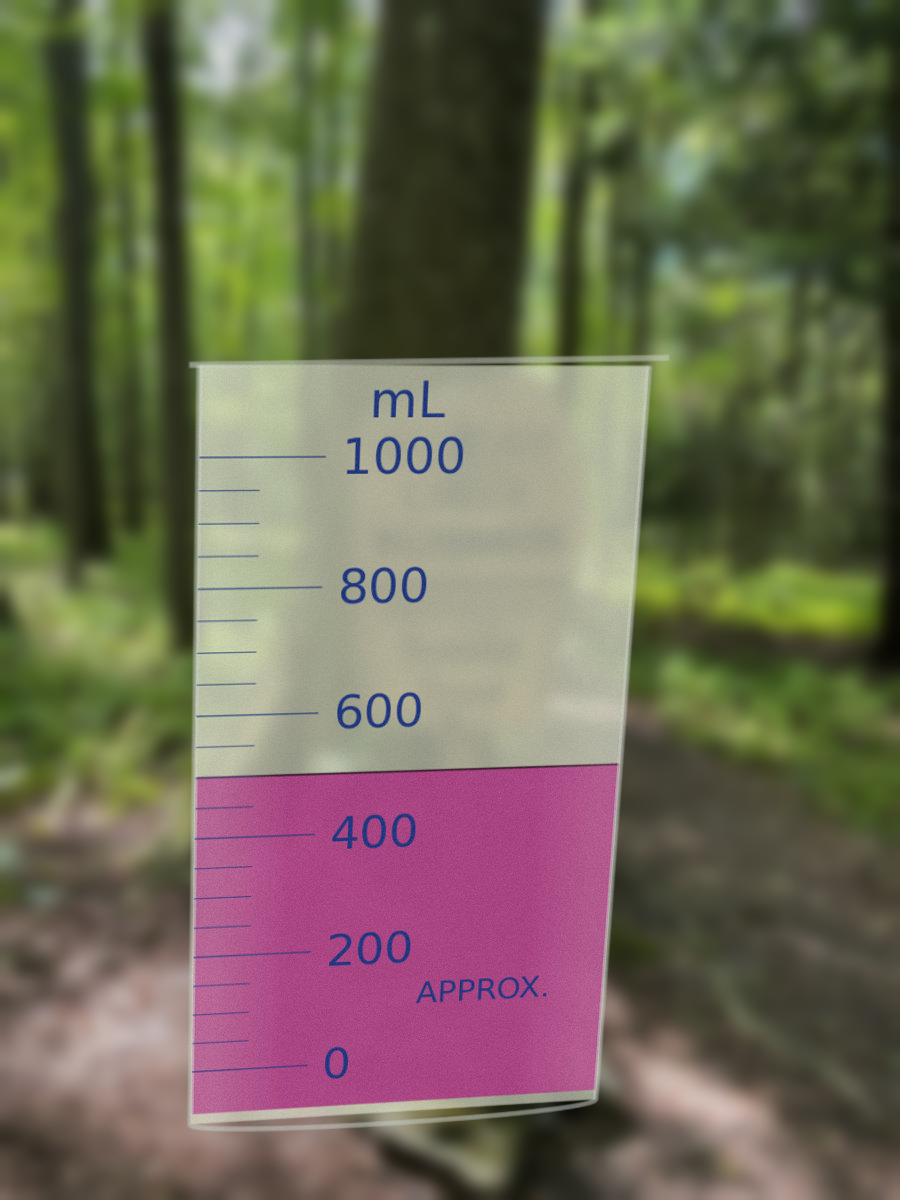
500 mL
